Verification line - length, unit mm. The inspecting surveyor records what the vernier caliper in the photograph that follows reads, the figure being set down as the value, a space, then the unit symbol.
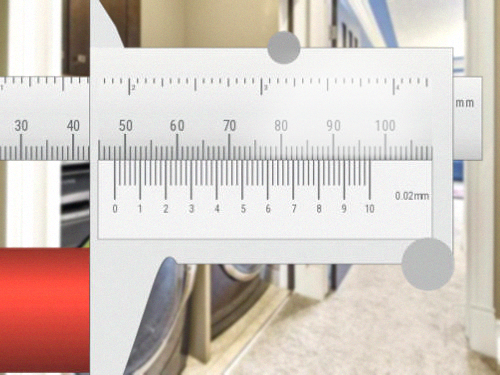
48.0 mm
